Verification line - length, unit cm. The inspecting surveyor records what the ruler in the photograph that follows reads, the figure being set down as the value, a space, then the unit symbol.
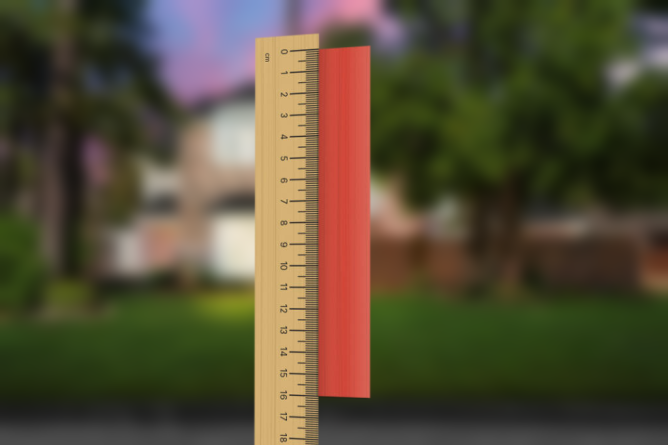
16 cm
